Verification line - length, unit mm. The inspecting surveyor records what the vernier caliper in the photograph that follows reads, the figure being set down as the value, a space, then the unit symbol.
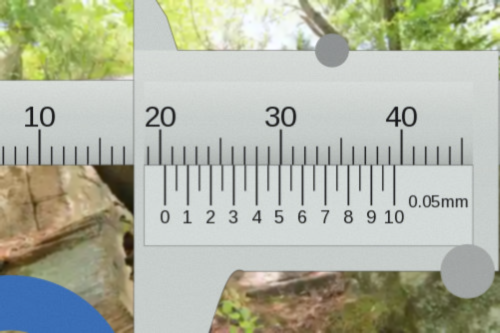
20.4 mm
